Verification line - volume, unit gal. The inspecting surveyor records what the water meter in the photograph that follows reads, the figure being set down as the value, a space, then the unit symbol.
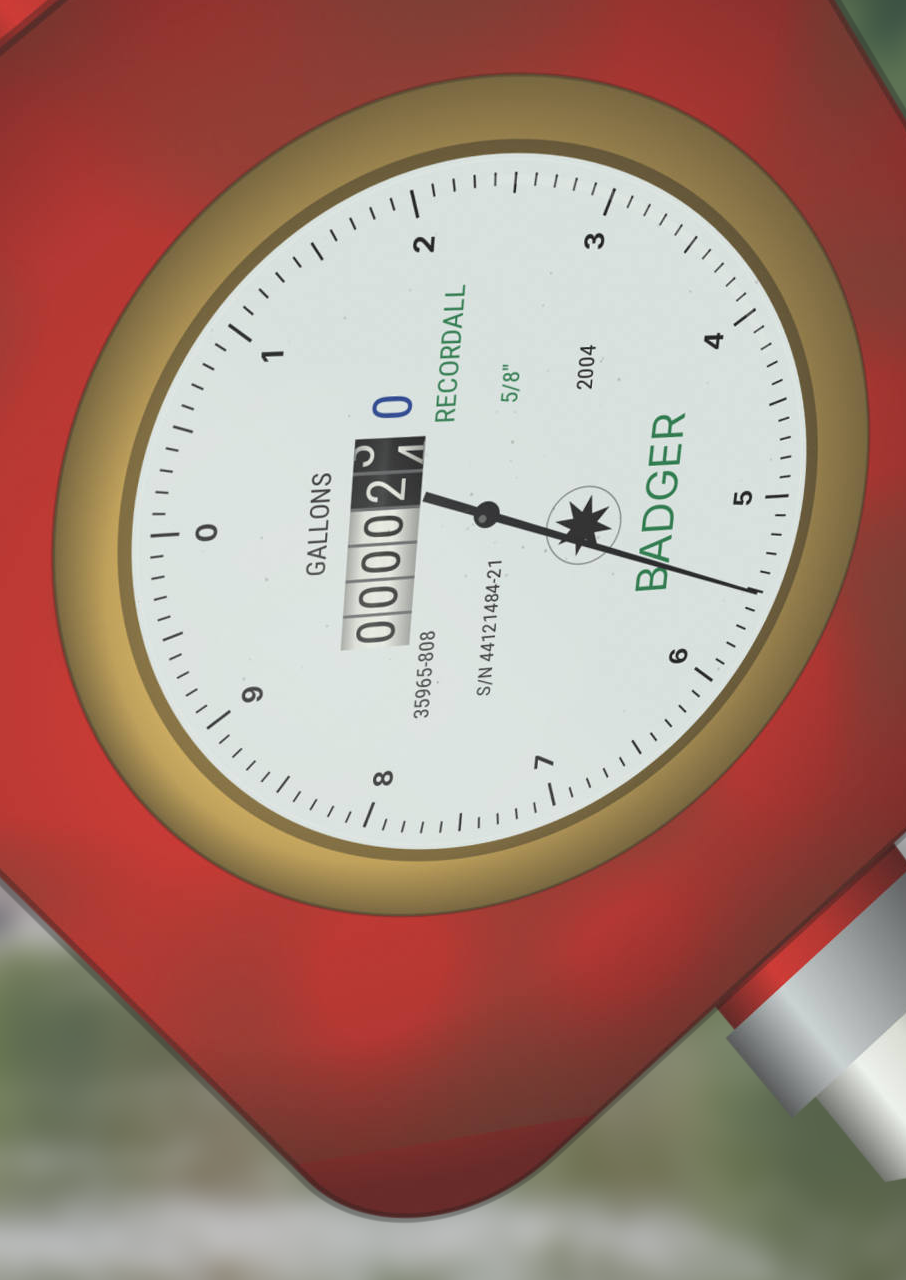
235.5 gal
